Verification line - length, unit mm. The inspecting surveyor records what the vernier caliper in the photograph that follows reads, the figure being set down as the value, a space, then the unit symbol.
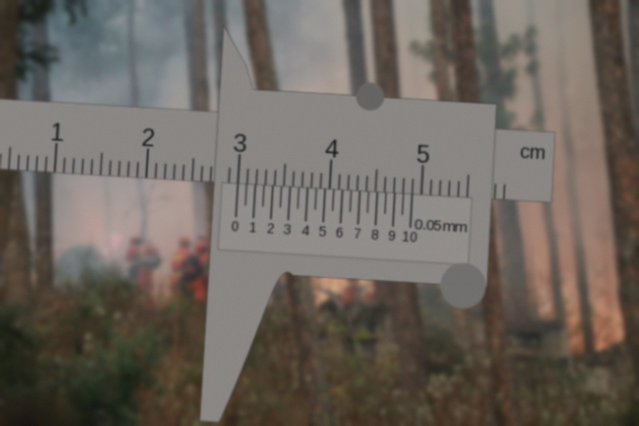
30.0 mm
